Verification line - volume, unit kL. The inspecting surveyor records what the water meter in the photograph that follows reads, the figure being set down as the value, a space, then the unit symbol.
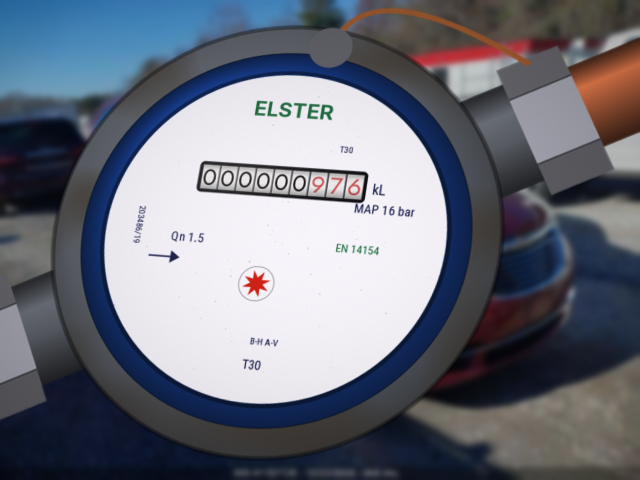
0.976 kL
